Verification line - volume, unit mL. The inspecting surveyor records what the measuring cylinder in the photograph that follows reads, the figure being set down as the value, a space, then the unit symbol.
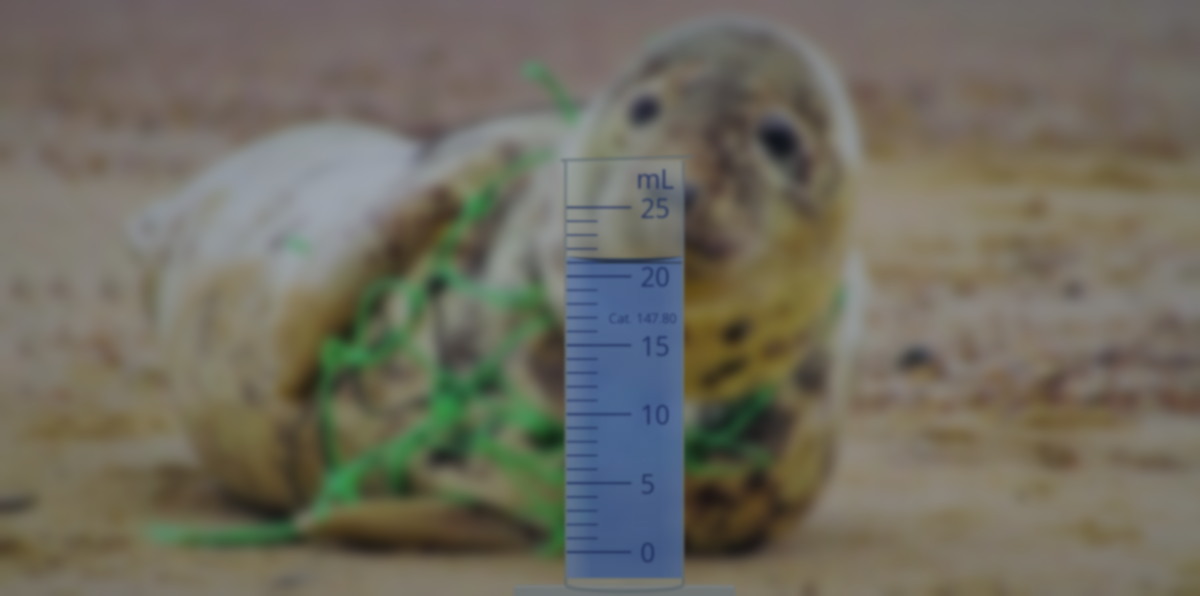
21 mL
